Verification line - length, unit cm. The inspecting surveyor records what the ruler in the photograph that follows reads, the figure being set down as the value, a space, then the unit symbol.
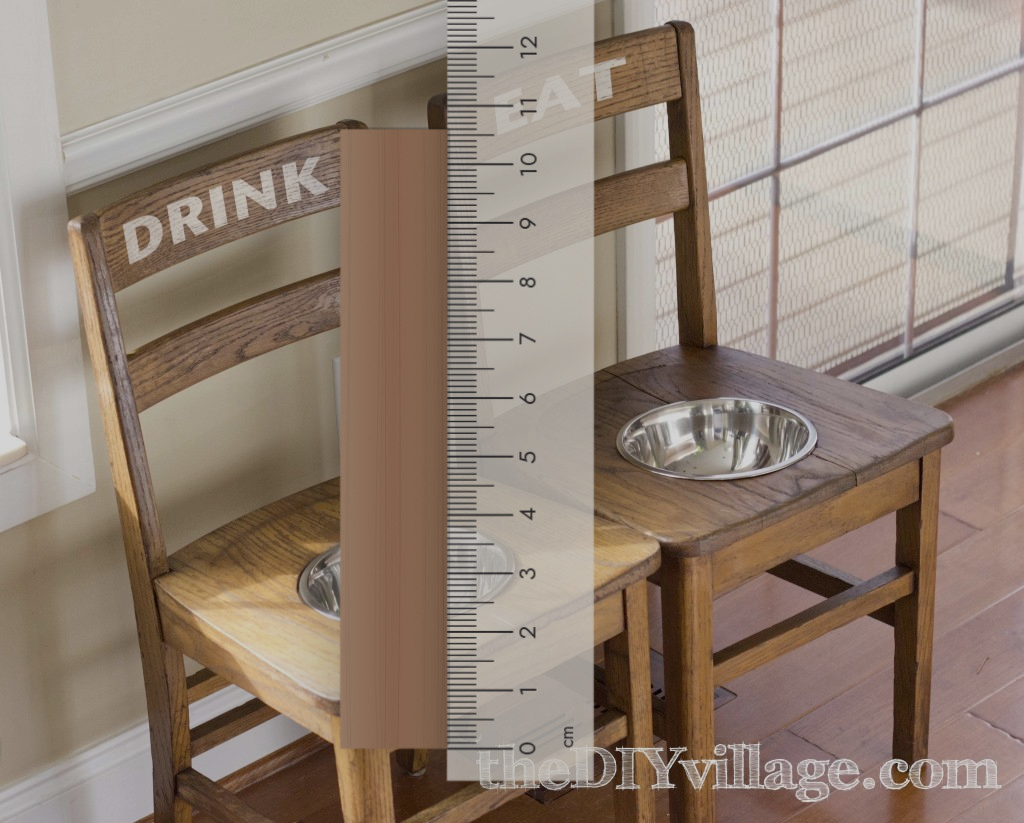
10.6 cm
